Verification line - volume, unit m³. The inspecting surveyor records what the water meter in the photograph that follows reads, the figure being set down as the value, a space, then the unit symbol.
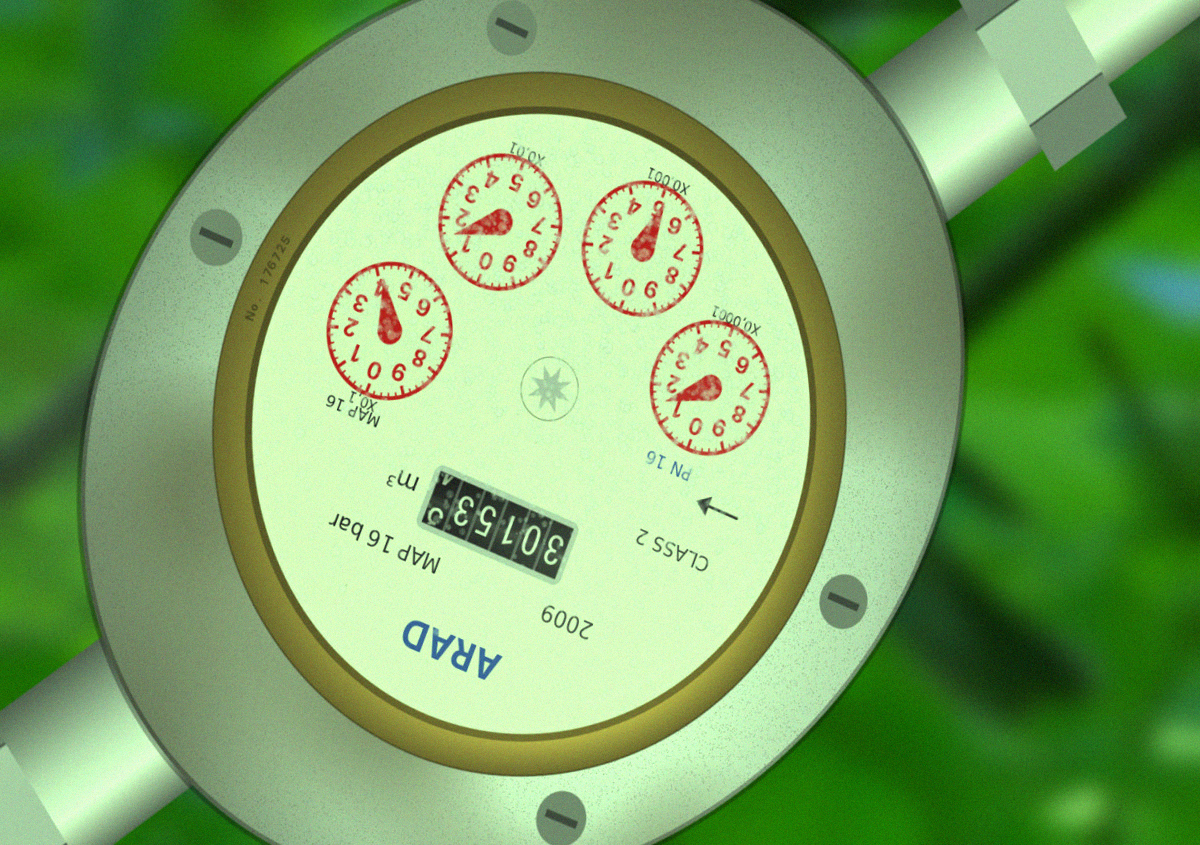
301533.4151 m³
